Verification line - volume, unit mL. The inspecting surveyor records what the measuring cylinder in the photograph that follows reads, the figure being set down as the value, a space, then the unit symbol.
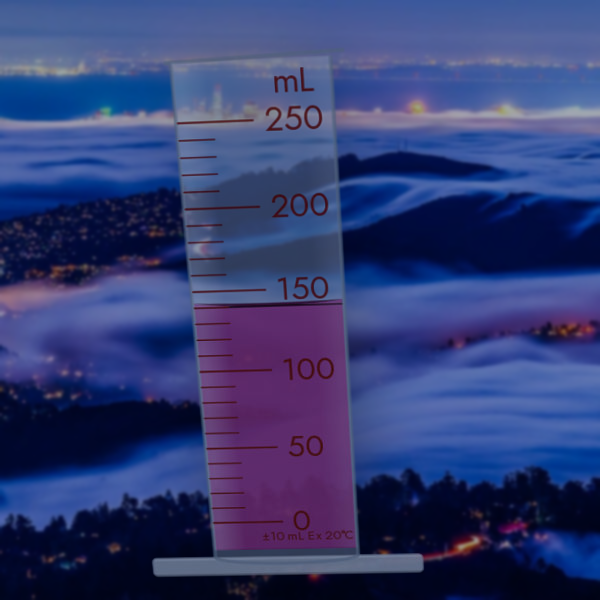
140 mL
